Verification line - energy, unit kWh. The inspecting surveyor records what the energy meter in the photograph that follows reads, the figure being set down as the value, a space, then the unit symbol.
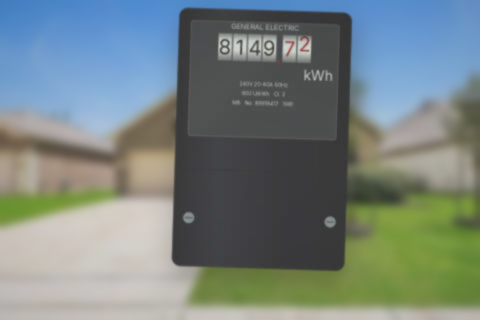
8149.72 kWh
